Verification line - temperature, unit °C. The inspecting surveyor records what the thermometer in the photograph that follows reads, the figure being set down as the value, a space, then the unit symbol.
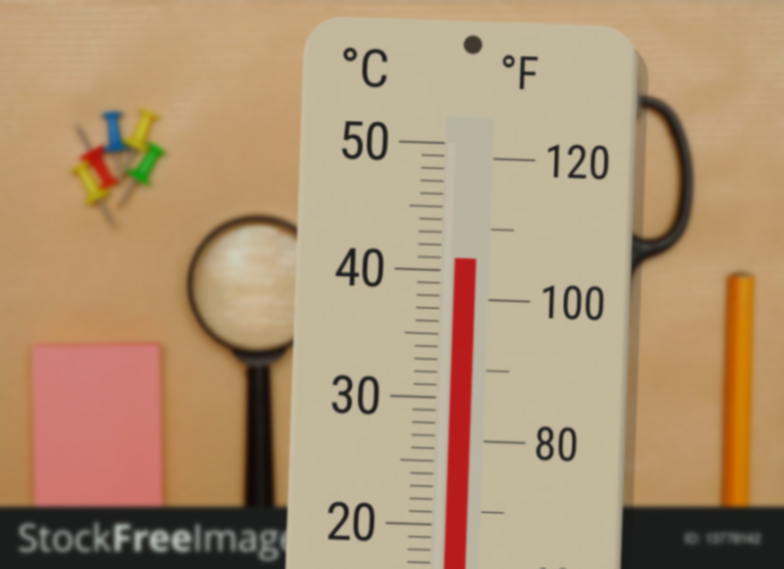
41 °C
